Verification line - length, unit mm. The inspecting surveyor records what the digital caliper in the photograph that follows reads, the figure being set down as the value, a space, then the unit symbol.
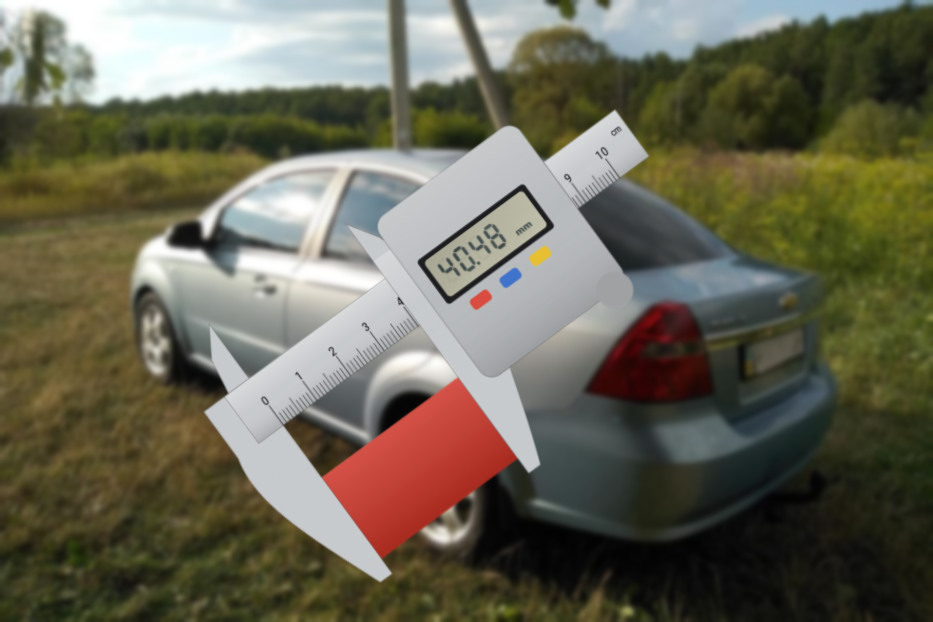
40.48 mm
